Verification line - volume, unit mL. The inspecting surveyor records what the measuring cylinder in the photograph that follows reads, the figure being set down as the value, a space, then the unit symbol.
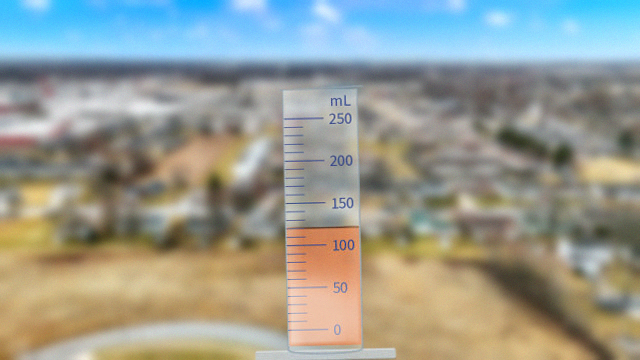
120 mL
